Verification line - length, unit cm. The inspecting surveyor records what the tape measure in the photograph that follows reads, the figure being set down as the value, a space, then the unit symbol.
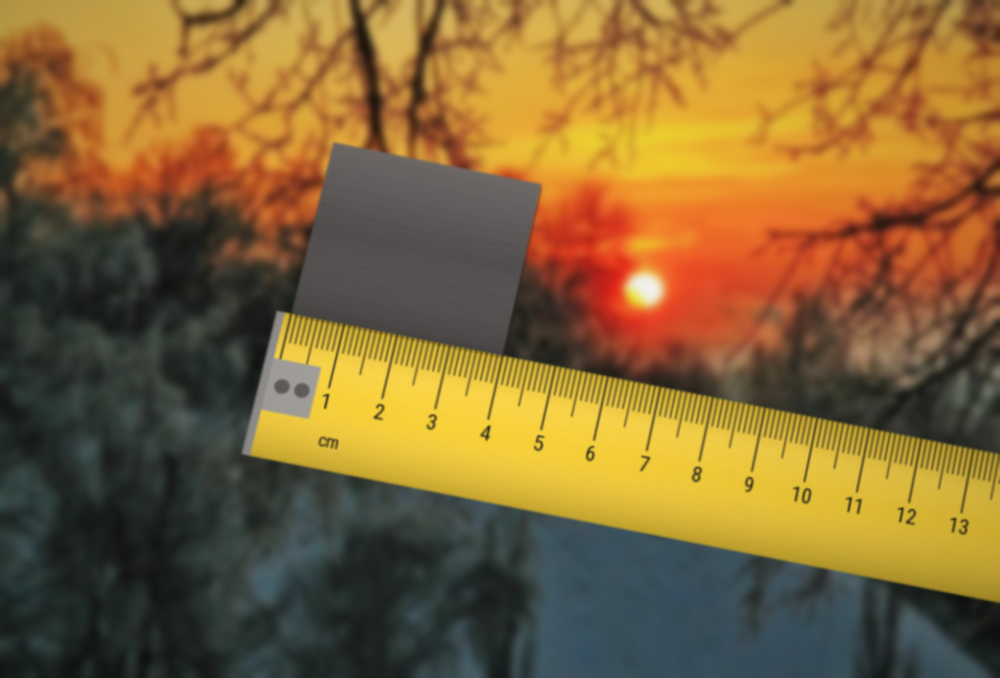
4 cm
